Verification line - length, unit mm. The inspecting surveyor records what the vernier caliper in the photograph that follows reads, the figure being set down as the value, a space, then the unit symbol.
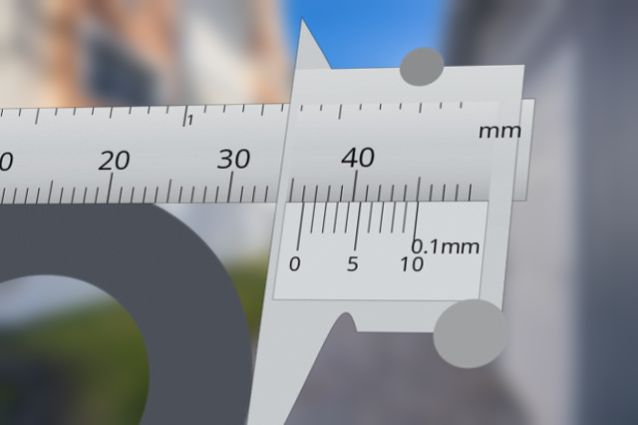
36.1 mm
